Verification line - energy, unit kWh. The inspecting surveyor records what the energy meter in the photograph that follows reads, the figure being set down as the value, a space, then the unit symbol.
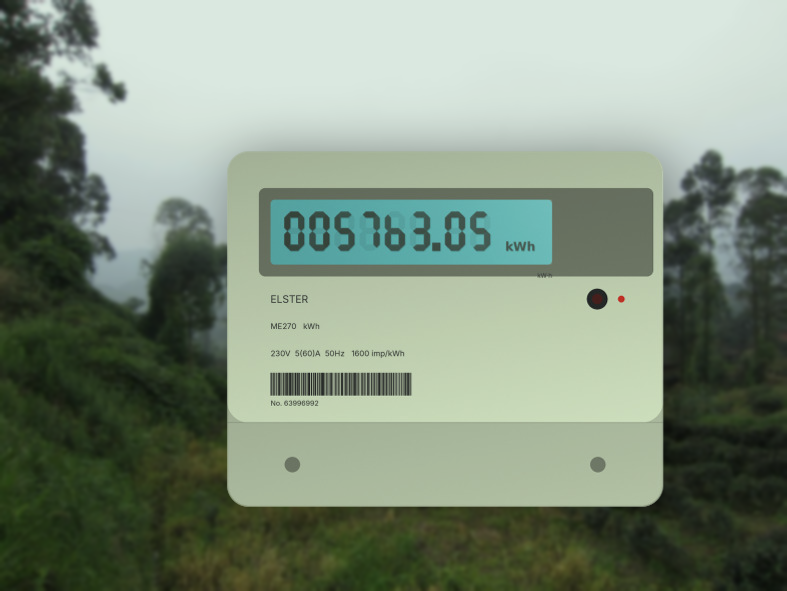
5763.05 kWh
